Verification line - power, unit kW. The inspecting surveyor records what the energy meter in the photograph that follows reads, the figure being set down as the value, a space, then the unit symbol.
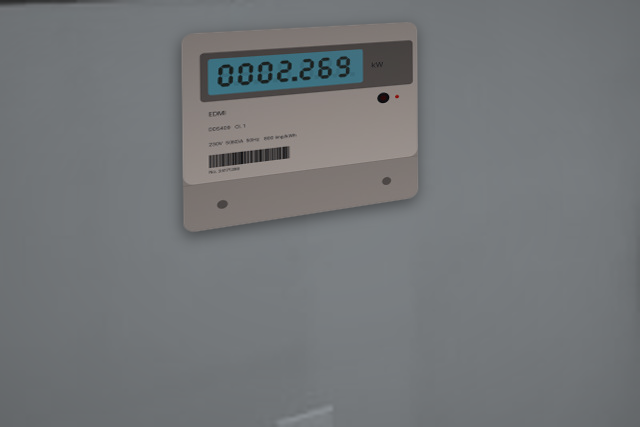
2.269 kW
